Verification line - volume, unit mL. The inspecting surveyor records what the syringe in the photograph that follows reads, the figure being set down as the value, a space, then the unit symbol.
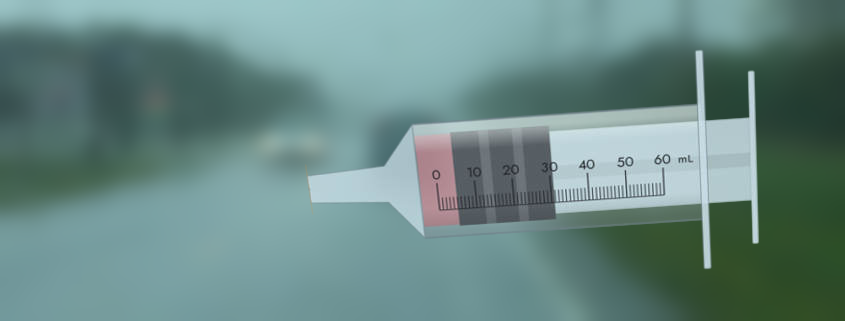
5 mL
